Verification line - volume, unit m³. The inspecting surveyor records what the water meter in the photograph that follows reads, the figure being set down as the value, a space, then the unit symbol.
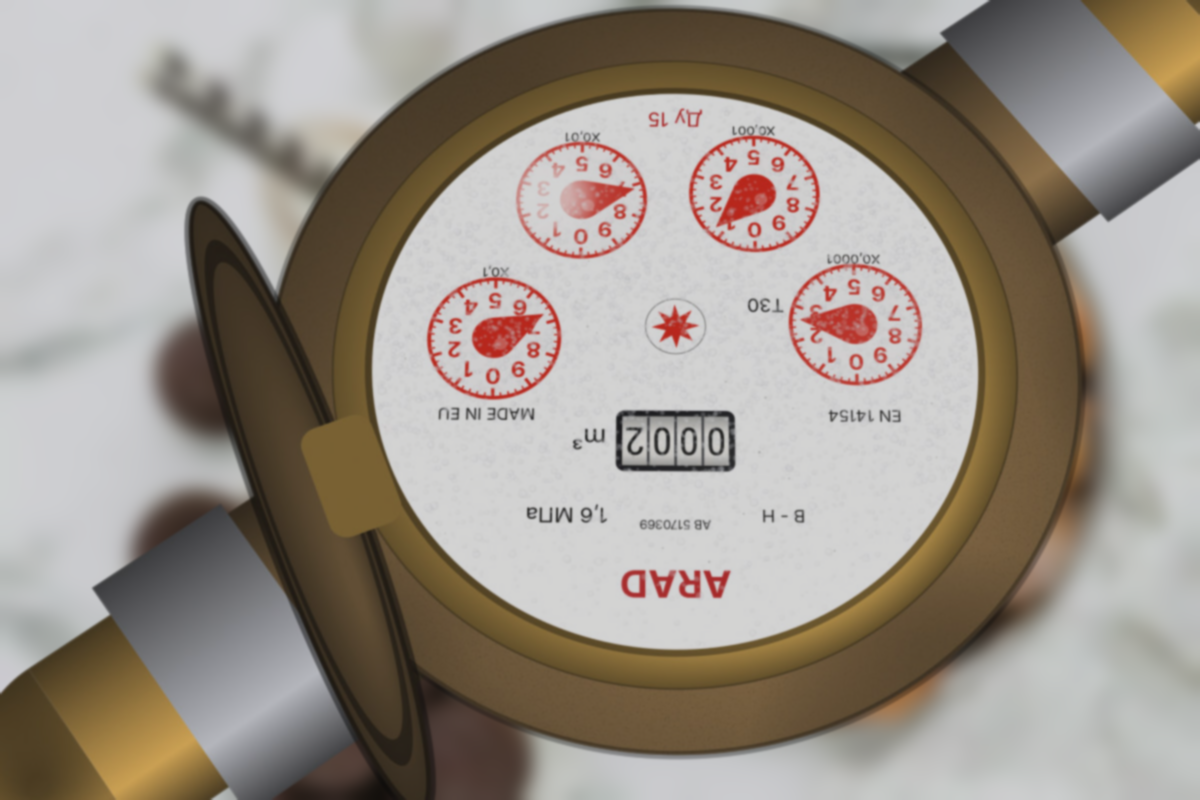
2.6712 m³
